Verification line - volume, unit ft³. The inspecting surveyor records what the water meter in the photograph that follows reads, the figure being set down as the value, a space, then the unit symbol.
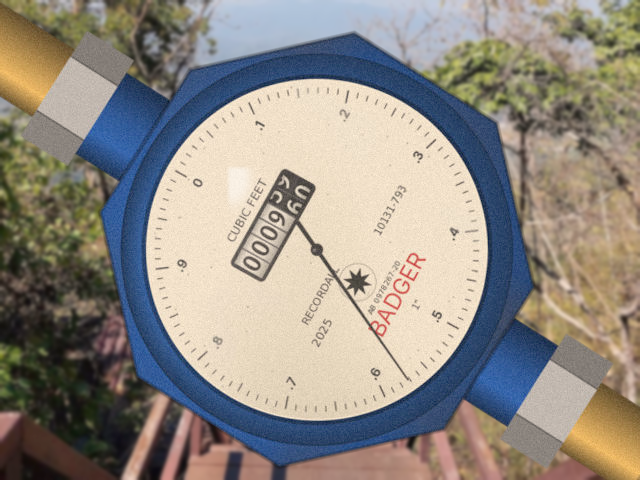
959.57 ft³
